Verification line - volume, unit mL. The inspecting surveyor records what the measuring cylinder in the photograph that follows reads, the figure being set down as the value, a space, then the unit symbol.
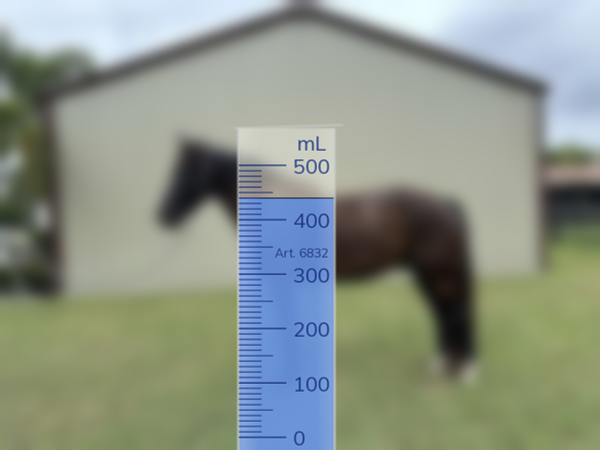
440 mL
